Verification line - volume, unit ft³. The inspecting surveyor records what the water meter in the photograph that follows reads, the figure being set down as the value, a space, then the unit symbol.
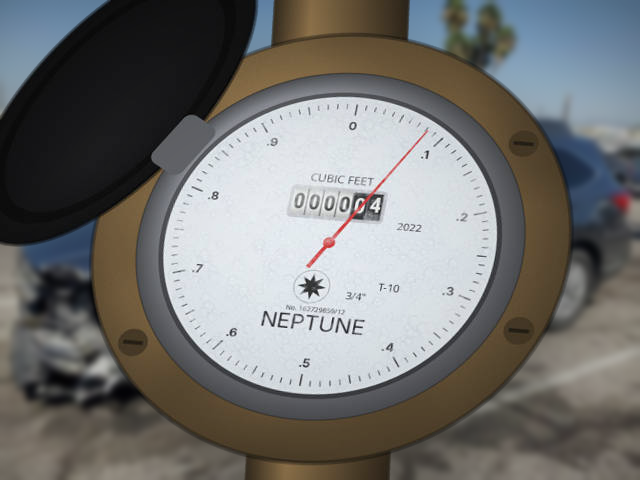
4.08 ft³
